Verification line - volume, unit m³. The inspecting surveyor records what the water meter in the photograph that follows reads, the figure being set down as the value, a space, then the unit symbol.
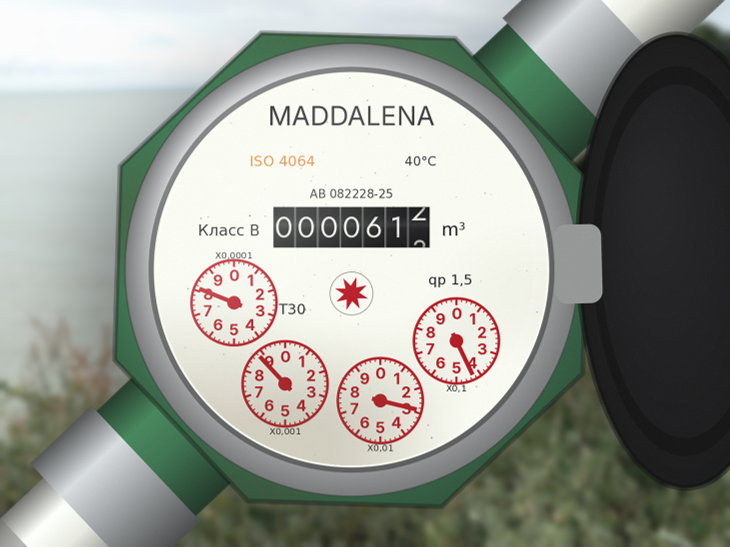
612.4288 m³
